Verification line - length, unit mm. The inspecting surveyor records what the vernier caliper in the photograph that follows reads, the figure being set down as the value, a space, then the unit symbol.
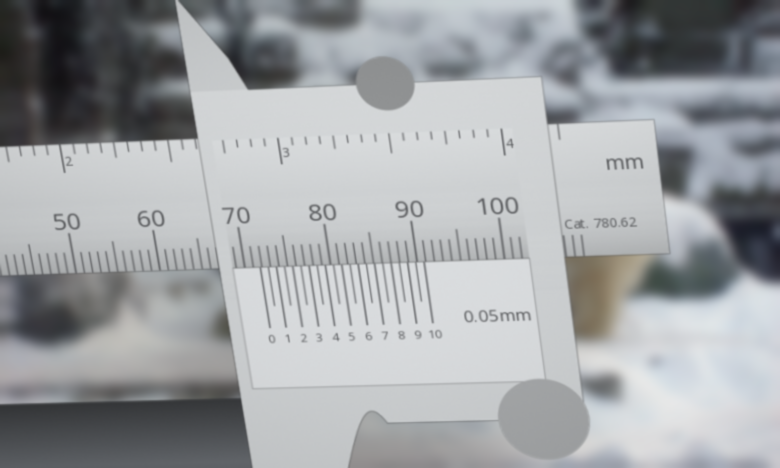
71.8 mm
